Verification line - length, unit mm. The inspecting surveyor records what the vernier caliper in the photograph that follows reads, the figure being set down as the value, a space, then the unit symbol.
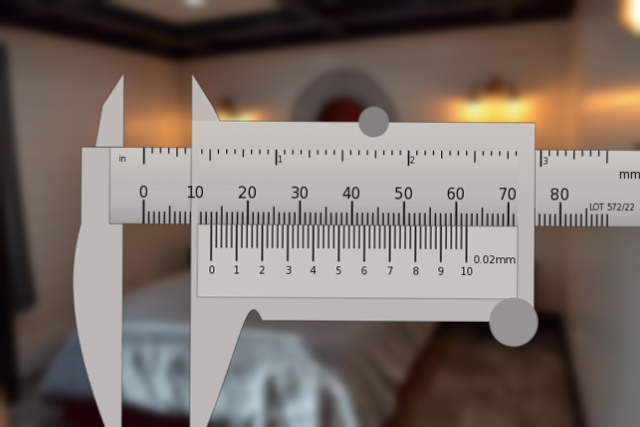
13.0 mm
